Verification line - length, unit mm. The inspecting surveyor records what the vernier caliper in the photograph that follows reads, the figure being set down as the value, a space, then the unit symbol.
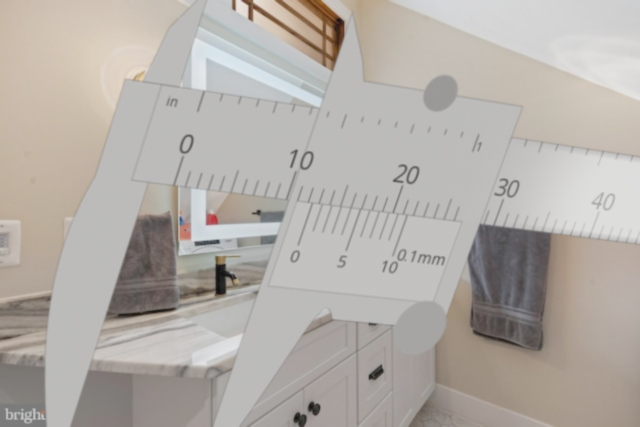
12.4 mm
